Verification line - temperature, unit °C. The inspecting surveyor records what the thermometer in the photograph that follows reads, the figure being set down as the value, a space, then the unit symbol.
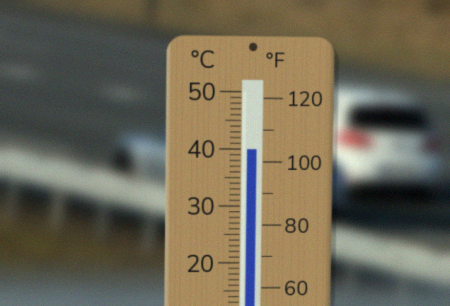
40 °C
